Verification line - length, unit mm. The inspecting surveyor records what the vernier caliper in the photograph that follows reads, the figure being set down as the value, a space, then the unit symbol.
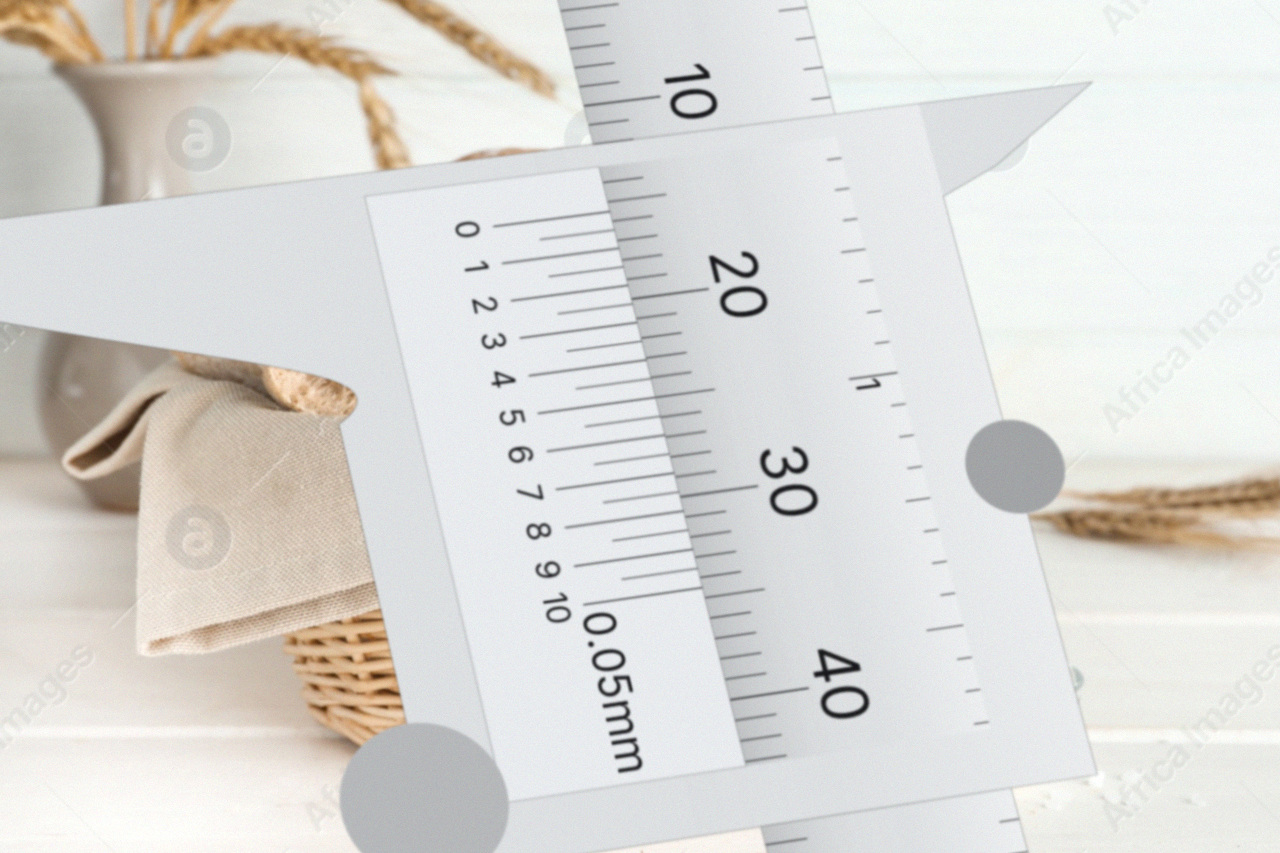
15.5 mm
